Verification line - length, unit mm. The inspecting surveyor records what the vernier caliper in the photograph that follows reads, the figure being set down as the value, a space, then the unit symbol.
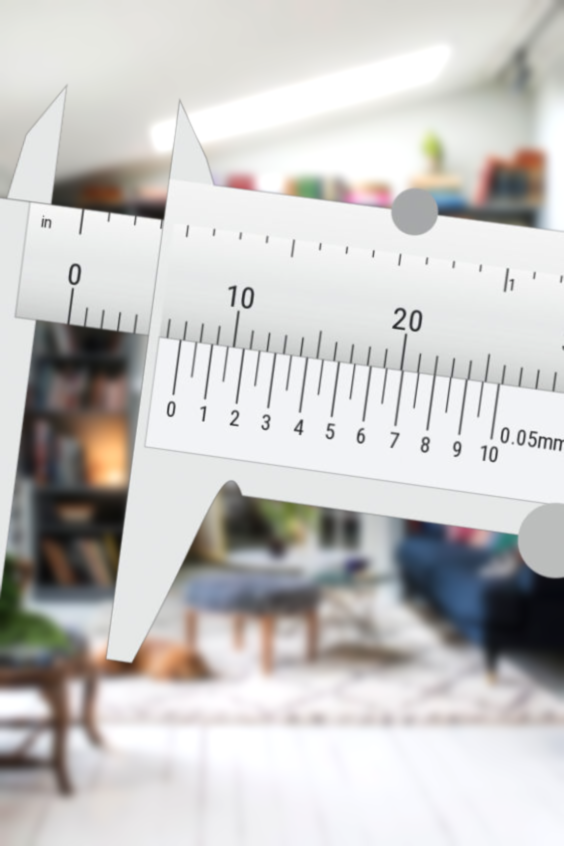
6.8 mm
